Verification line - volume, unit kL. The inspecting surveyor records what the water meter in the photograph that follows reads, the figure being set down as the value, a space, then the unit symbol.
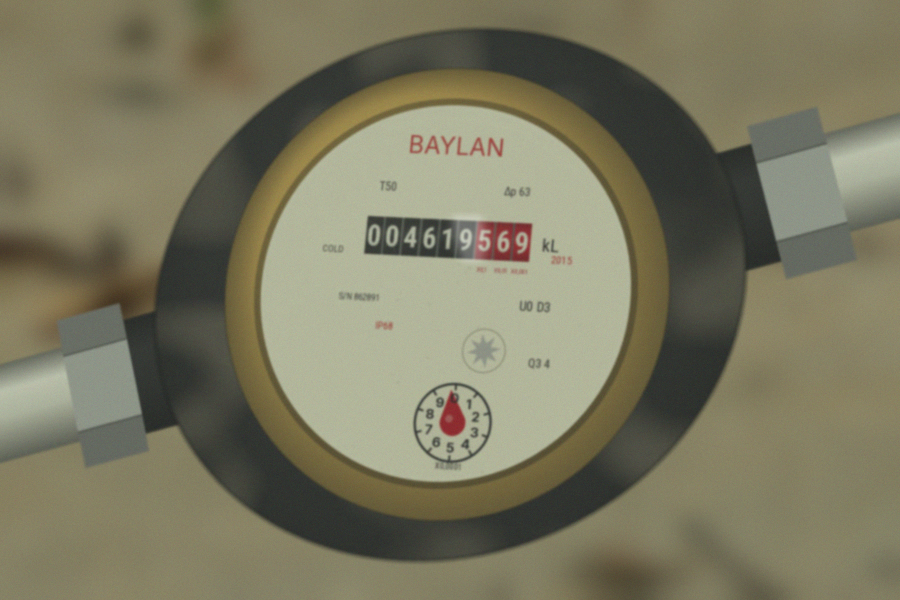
4619.5689 kL
